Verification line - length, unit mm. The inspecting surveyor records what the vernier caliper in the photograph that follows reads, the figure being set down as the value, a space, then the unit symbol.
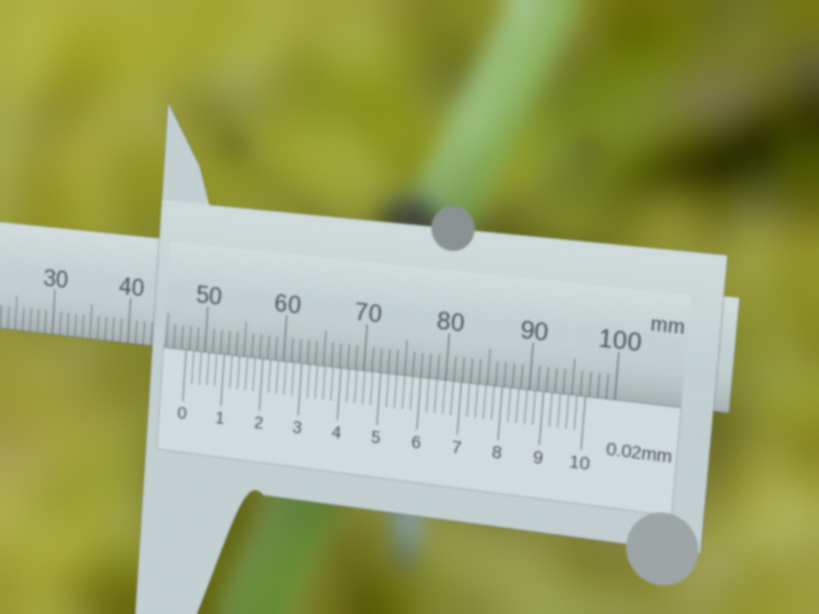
47.6 mm
